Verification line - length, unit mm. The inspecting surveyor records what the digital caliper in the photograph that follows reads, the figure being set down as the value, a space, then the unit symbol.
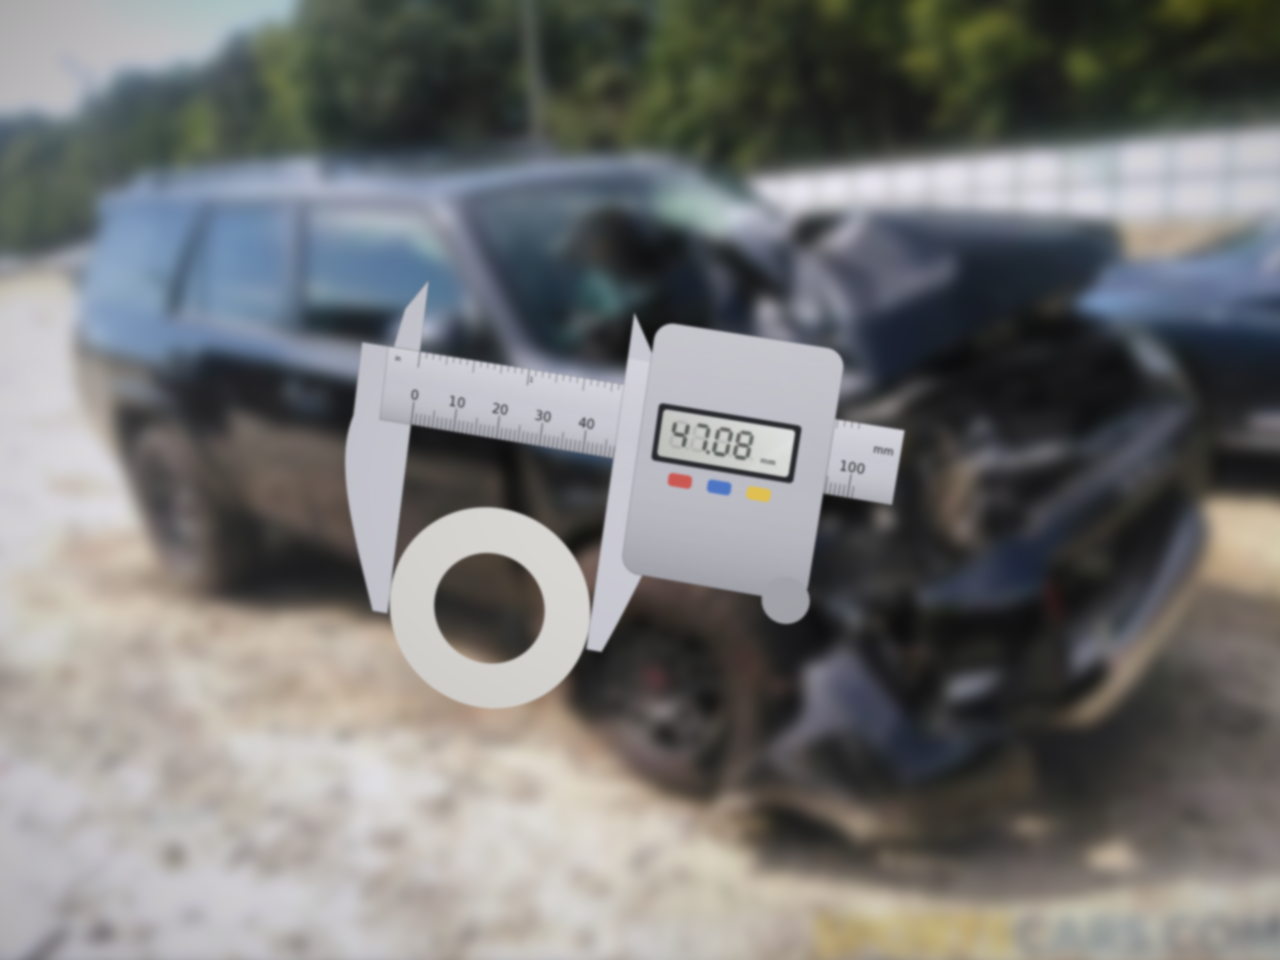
47.08 mm
